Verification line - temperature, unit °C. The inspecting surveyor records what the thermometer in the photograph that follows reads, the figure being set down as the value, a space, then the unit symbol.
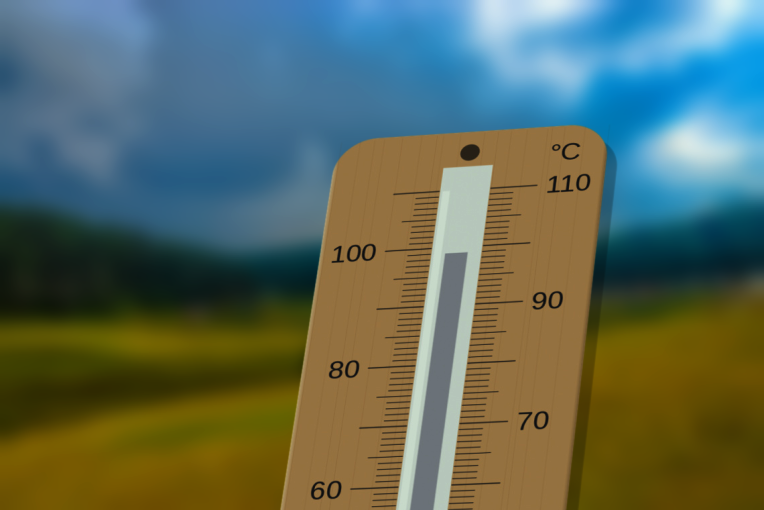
99 °C
